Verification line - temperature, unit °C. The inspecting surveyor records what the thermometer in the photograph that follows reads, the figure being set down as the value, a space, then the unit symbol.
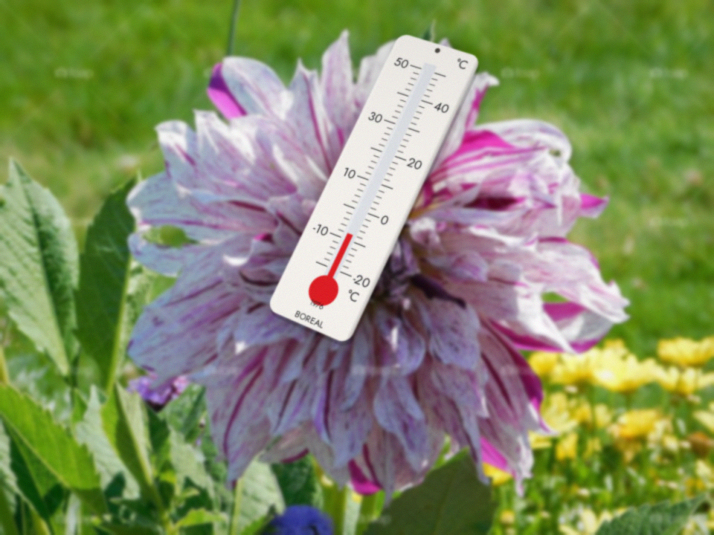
-8 °C
